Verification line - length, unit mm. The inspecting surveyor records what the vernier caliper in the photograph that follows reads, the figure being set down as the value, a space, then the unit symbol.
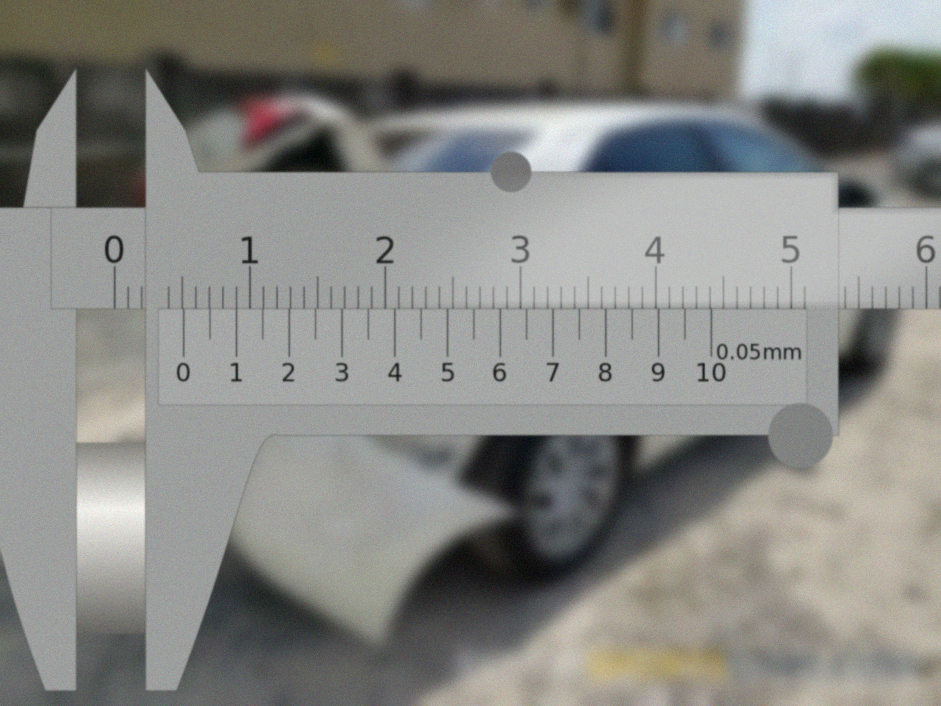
5.1 mm
